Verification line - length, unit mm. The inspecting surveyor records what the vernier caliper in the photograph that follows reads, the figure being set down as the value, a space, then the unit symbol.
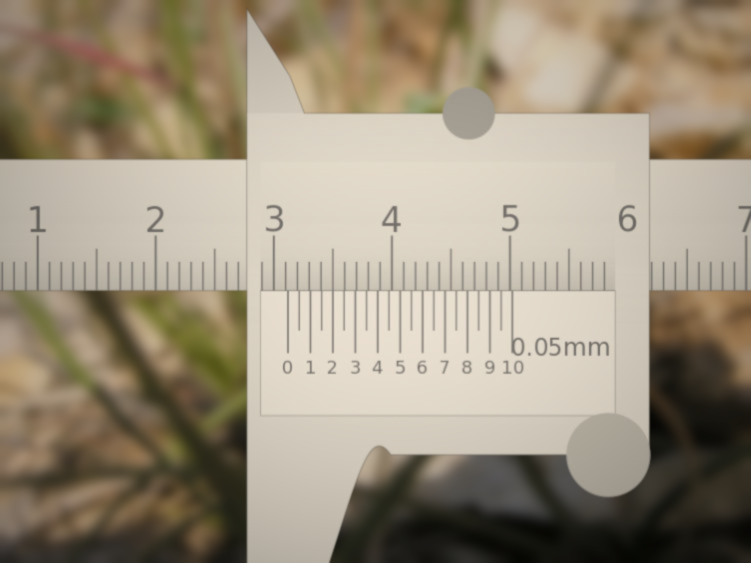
31.2 mm
